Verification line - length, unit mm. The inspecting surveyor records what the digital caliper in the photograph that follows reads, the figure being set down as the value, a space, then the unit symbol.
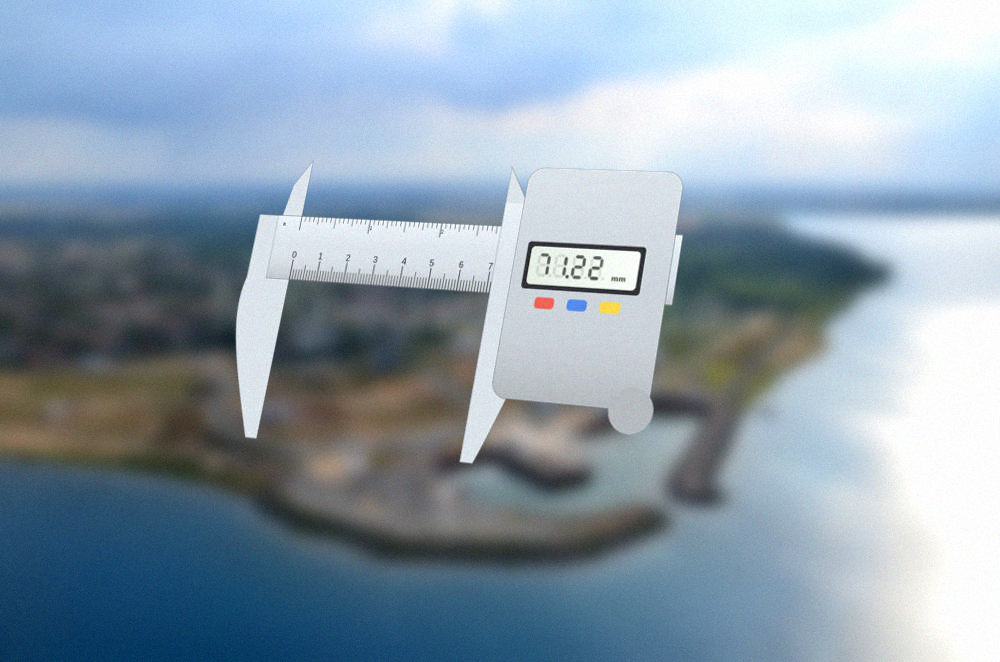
71.22 mm
